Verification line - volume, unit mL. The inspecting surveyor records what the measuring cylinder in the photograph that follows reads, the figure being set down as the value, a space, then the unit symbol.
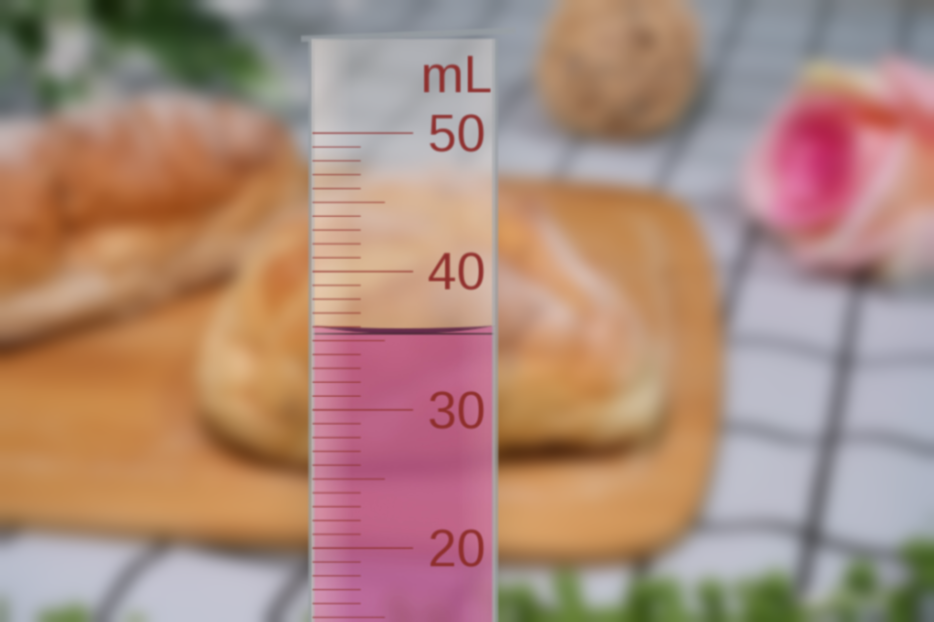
35.5 mL
